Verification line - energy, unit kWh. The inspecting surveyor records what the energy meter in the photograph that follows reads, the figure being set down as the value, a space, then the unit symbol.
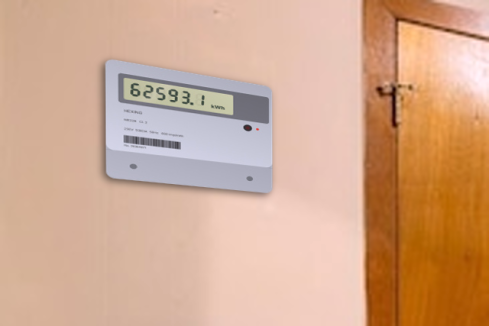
62593.1 kWh
